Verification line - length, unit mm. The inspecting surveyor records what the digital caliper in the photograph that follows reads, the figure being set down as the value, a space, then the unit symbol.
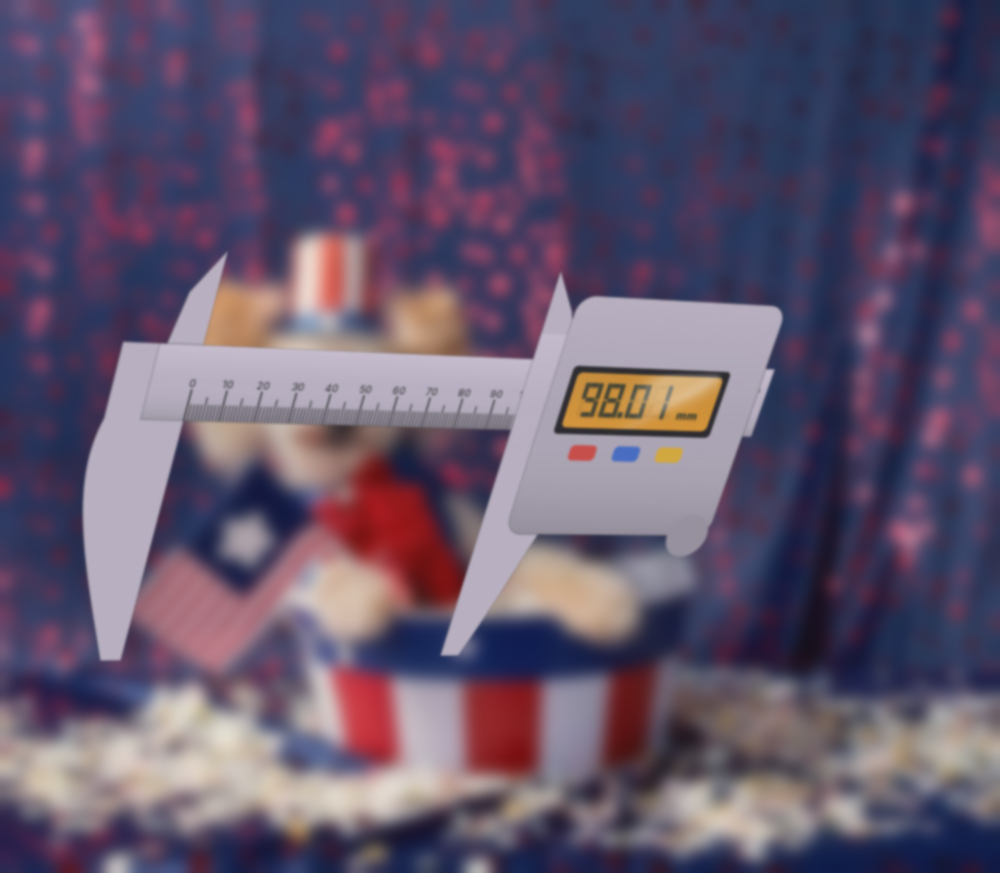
98.01 mm
